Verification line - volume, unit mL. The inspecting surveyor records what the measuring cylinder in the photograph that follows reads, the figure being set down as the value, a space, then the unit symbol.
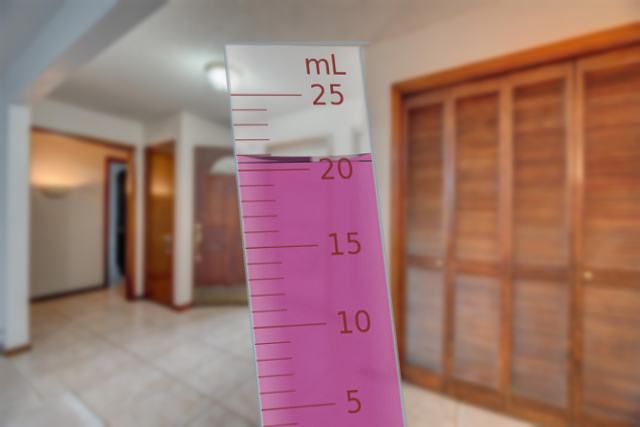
20.5 mL
